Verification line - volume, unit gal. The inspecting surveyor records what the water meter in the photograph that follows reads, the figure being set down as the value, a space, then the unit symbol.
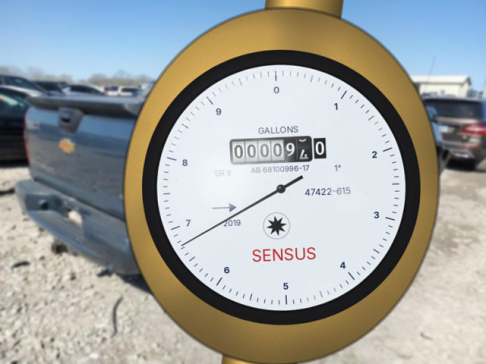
936.7 gal
